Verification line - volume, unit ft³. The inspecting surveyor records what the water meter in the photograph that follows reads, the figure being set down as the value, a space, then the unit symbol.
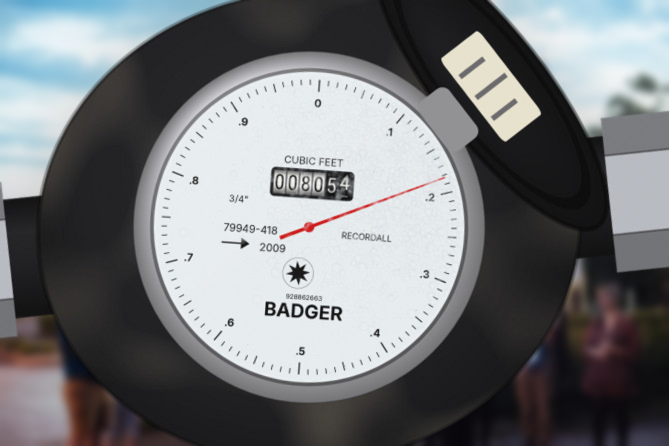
8054.18 ft³
